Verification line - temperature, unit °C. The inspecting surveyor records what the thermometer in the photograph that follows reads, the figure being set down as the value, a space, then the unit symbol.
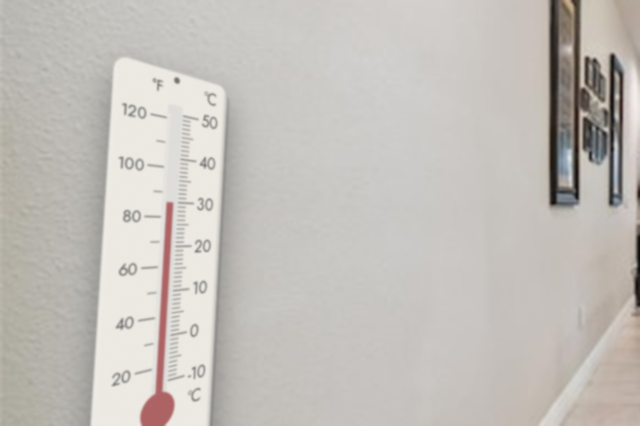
30 °C
